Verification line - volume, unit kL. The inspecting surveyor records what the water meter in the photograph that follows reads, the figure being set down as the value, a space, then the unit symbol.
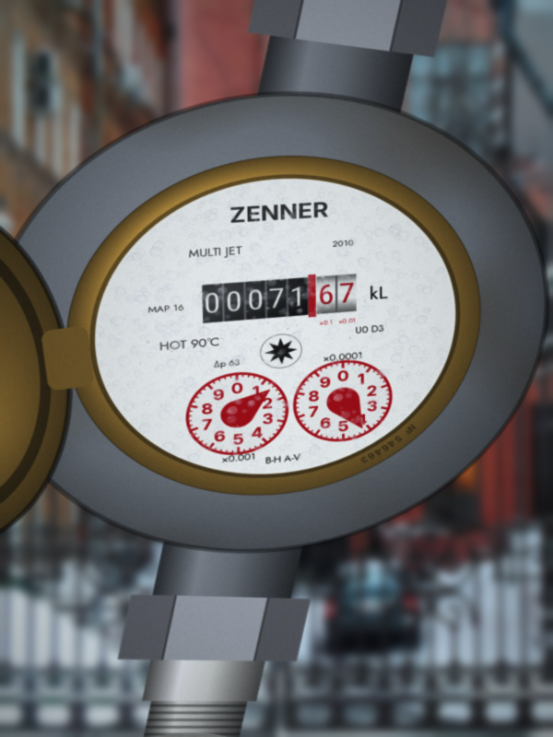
71.6714 kL
